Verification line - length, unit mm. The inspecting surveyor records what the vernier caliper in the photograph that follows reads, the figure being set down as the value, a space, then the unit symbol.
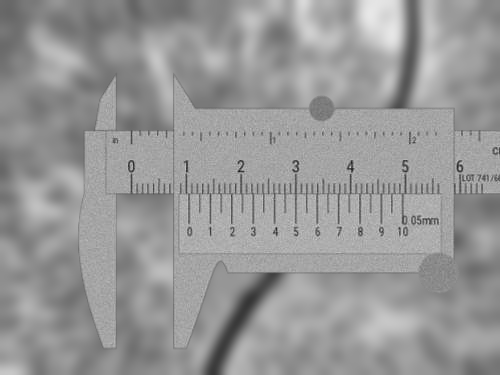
10.5 mm
